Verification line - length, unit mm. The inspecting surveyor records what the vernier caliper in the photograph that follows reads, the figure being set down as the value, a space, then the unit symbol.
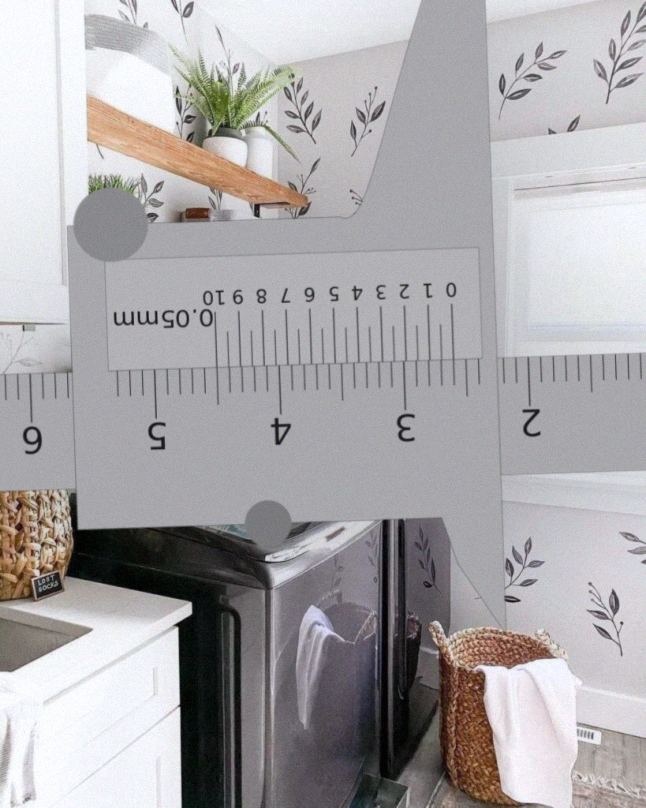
26.0 mm
